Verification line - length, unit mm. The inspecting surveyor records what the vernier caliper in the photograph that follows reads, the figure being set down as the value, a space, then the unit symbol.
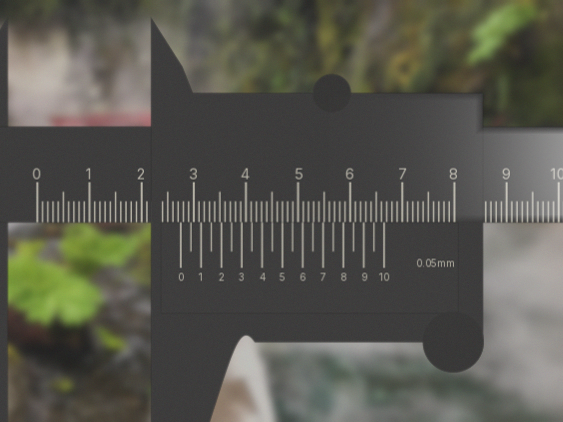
27.5 mm
